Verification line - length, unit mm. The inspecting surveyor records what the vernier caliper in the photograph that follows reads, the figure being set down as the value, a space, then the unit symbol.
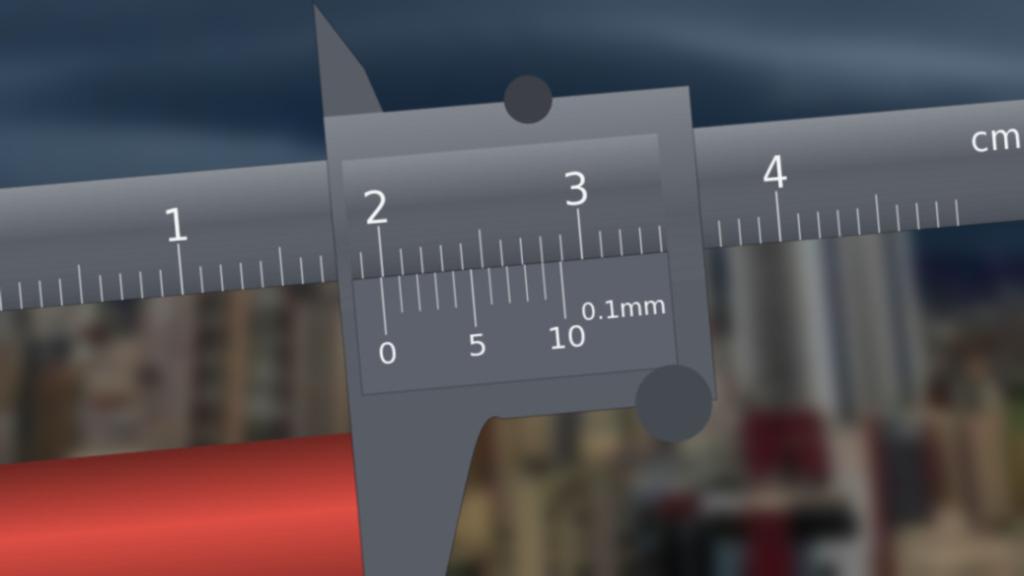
19.9 mm
